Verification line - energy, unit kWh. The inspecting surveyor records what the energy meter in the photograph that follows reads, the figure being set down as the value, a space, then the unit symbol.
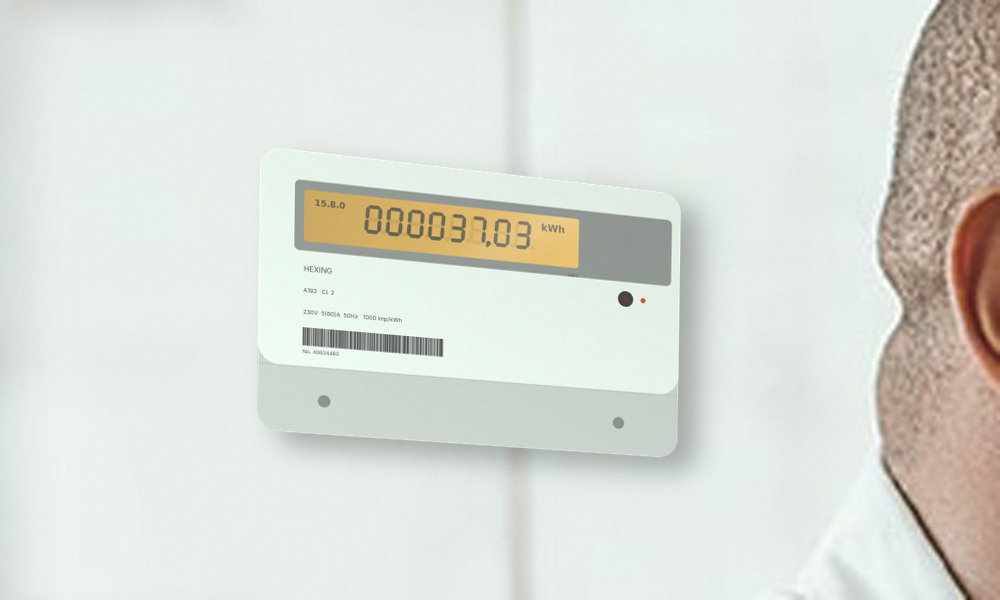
37.03 kWh
